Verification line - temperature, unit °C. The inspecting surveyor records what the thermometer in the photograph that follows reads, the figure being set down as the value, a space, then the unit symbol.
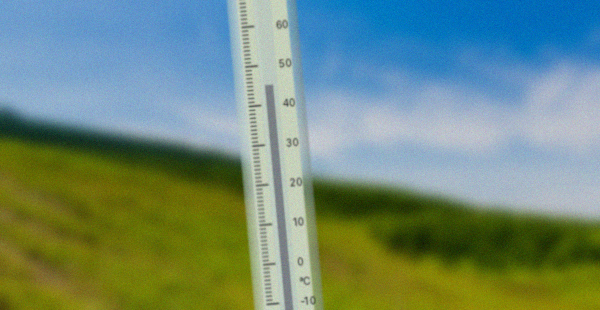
45 °C
